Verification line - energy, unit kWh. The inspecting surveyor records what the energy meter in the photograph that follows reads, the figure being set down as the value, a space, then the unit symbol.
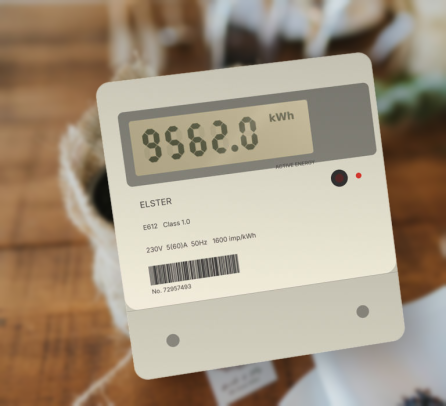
9562.0 kWh
